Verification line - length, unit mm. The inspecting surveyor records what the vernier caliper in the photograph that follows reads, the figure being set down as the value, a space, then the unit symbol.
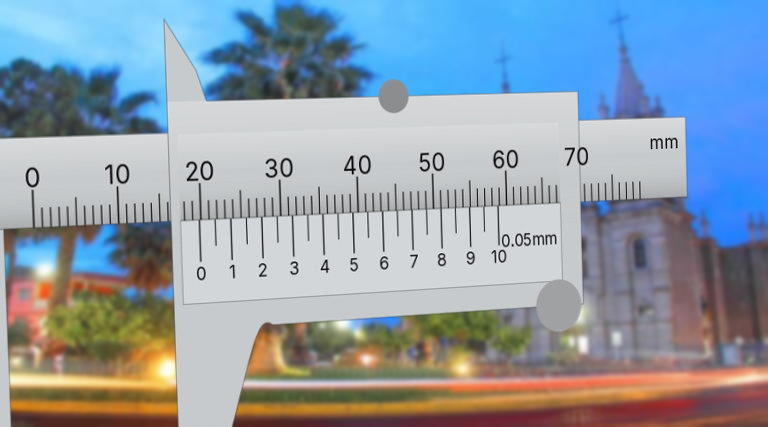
19.8 mm
